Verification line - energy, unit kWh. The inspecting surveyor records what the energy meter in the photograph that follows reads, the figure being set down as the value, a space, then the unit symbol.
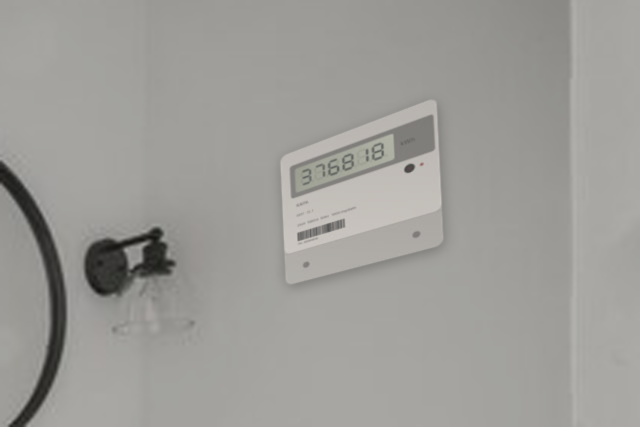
376818 kWh
